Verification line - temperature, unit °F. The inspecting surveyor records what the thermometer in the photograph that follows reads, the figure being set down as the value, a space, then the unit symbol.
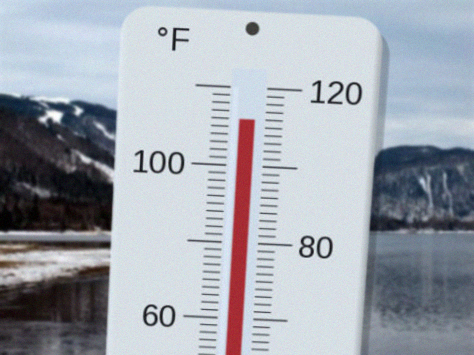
112 °F
